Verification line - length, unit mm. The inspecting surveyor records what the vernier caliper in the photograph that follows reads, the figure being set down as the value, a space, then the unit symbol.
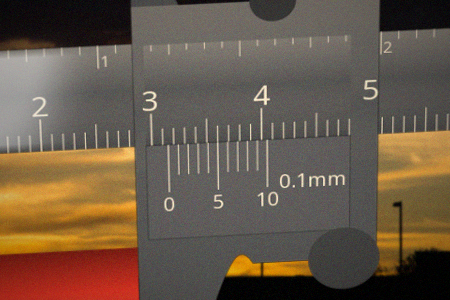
31.5 mm
